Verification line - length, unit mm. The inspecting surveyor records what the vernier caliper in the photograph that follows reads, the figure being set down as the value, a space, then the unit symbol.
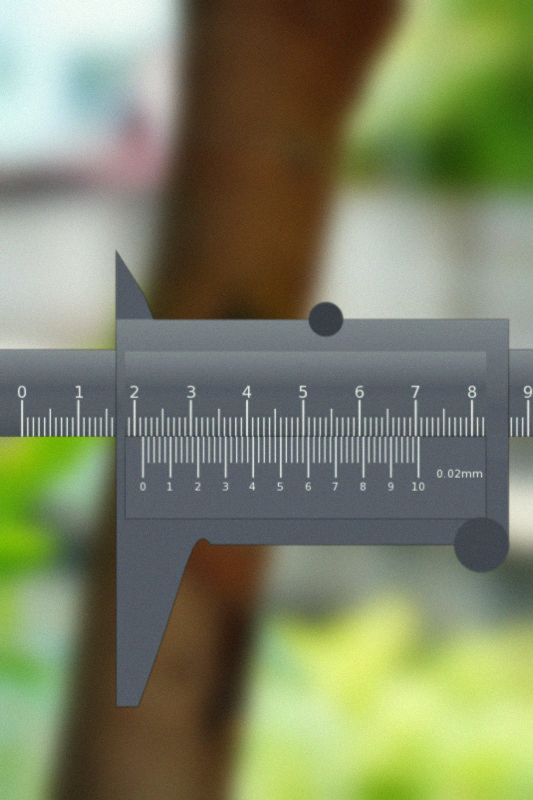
21.5 mm
